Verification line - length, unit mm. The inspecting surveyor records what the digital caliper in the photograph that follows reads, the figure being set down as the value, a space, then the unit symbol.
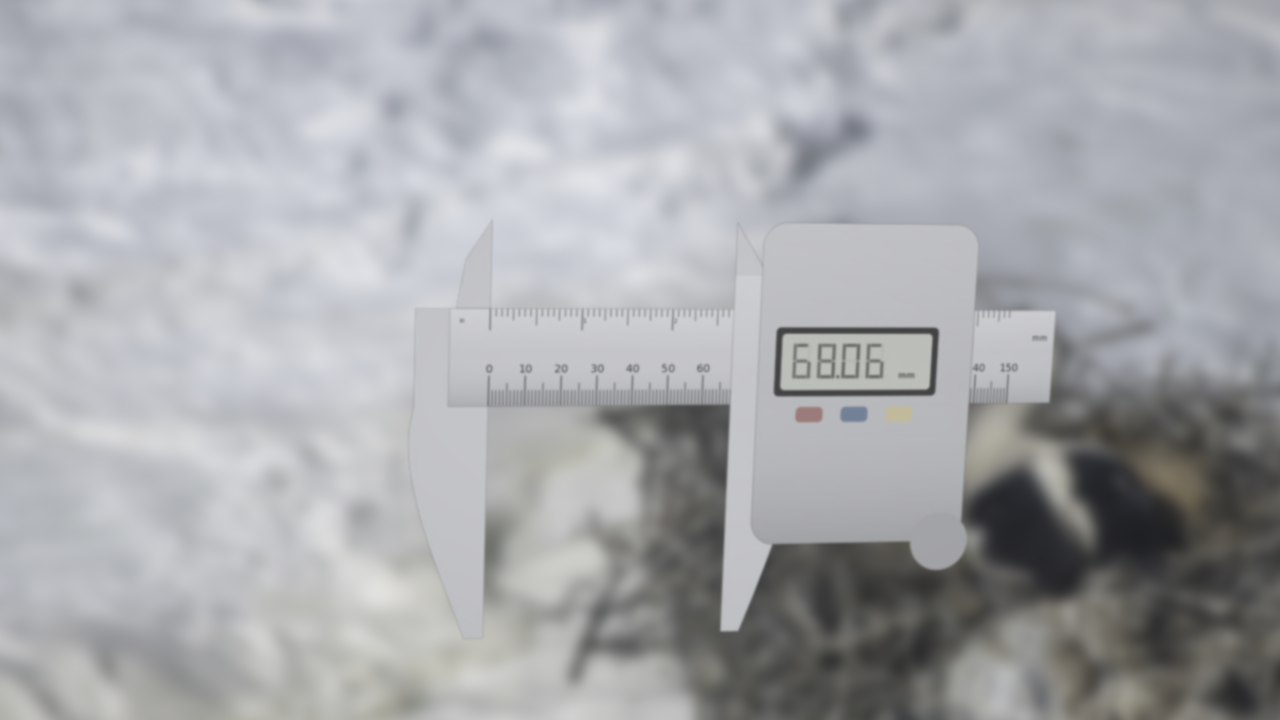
68.06 mm
